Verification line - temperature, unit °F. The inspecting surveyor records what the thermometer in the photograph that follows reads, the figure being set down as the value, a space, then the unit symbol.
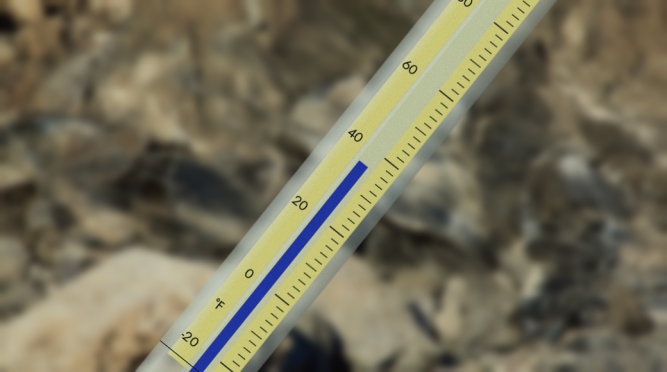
36 °F
